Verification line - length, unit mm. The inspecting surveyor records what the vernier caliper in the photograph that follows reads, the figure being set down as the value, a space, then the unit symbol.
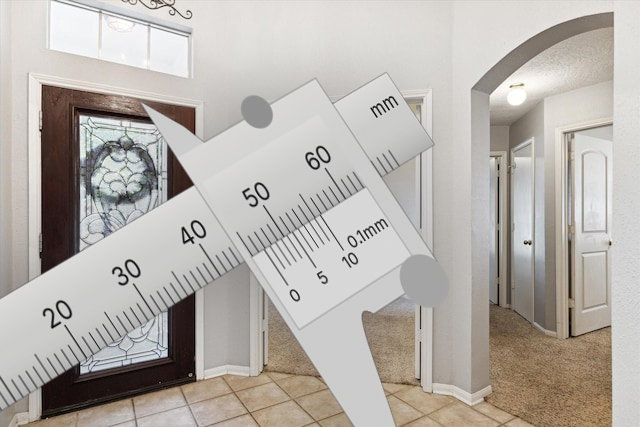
46.8 mm
